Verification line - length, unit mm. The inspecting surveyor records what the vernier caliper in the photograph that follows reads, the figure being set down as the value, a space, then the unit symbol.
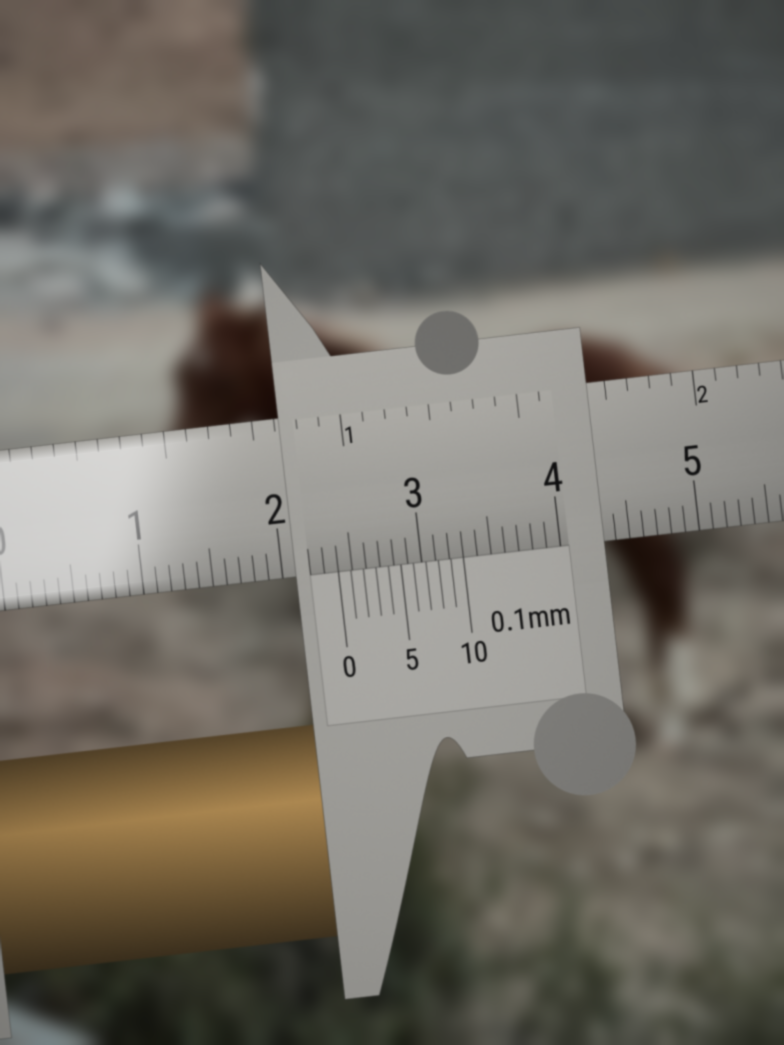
24.0 mm
